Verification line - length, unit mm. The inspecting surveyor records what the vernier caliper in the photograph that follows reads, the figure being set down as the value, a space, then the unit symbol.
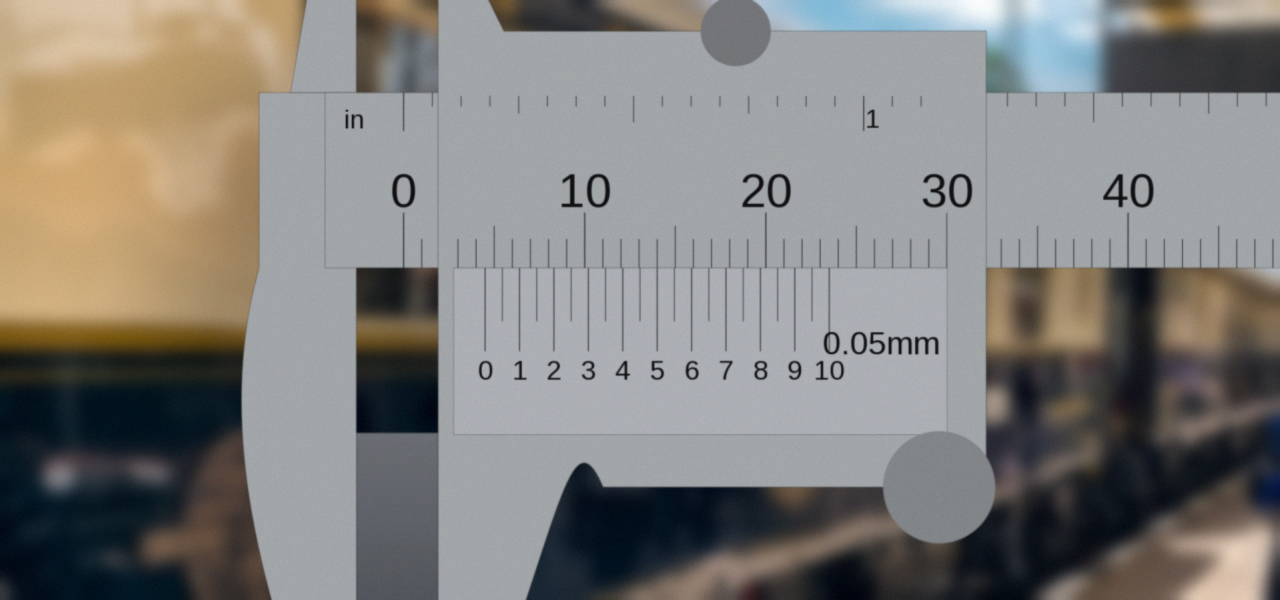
4.5 mm
